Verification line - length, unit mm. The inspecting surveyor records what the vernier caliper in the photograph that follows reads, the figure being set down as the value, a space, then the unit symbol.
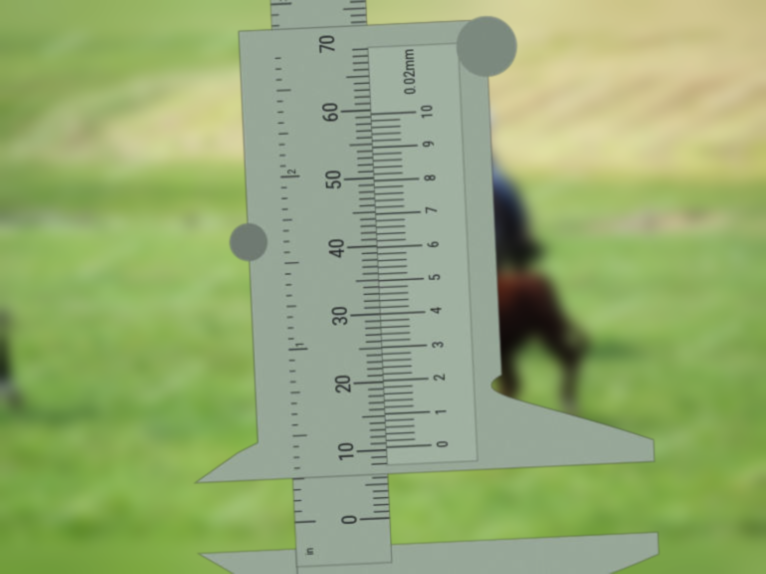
10.4 mm
